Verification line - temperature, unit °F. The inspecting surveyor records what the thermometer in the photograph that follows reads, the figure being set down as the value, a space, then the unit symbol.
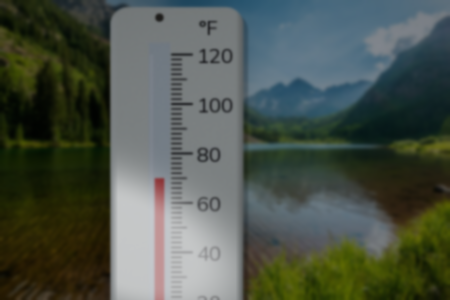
70 °F
